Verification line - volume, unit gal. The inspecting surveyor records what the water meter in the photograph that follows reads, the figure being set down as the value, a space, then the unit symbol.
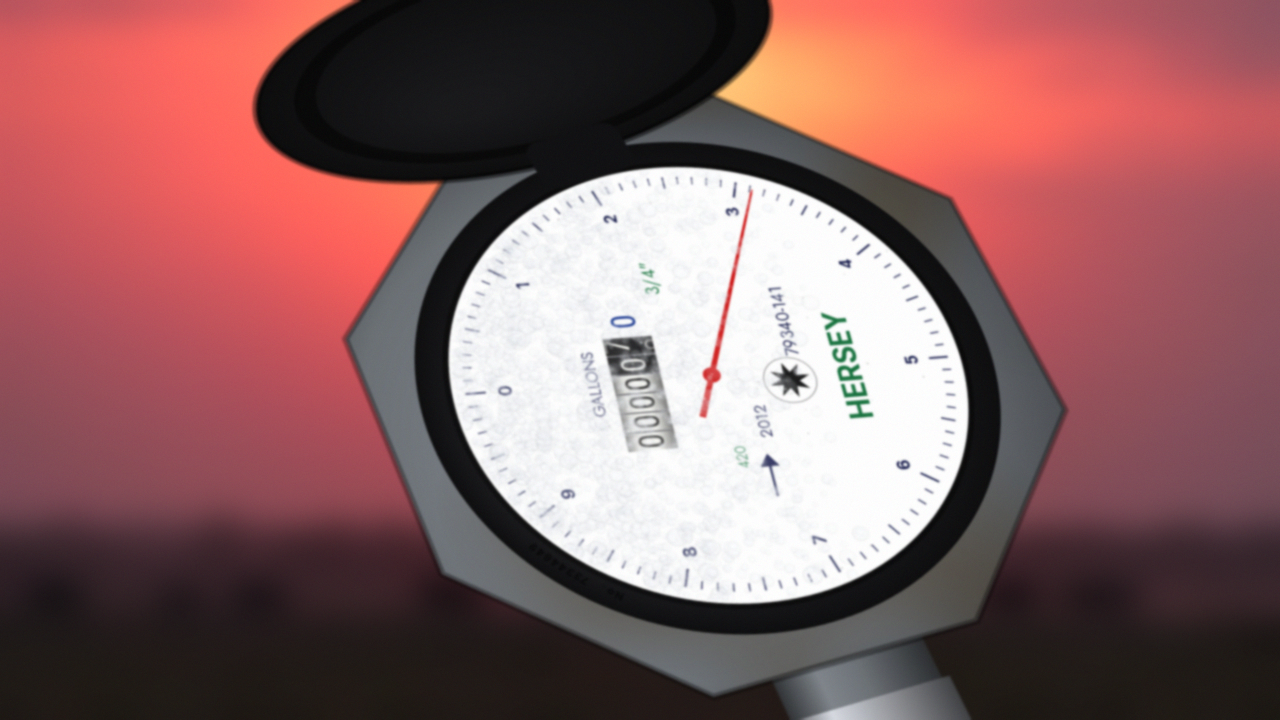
73.1 gal
